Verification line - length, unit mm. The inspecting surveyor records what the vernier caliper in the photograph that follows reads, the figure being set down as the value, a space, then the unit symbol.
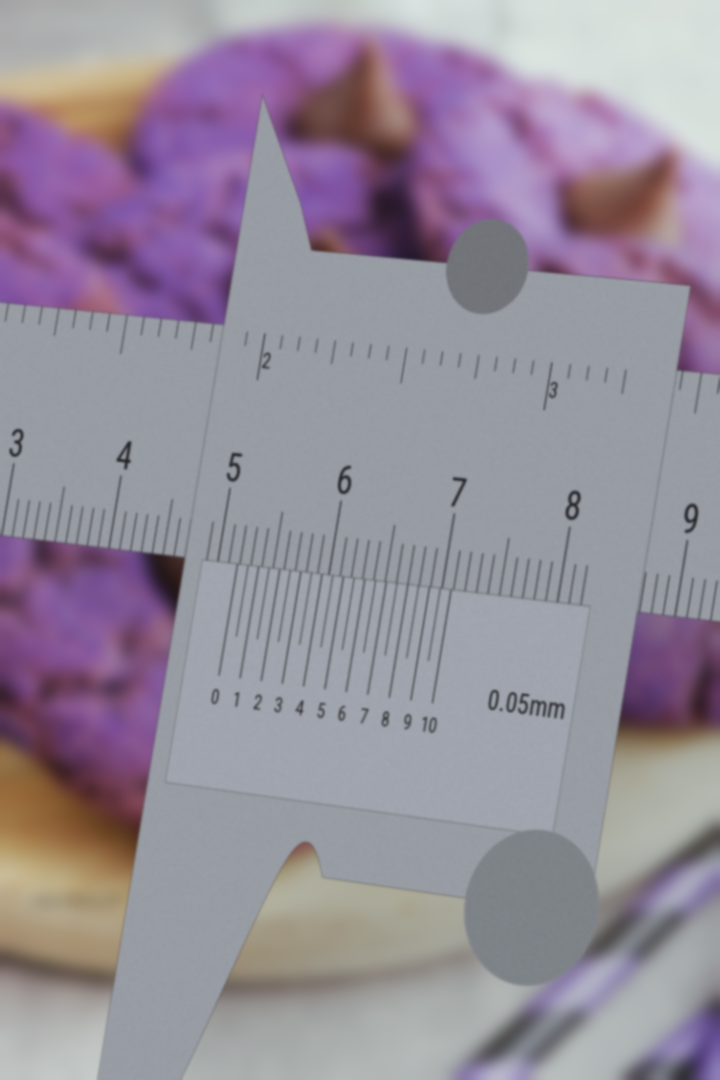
51.8 mm
